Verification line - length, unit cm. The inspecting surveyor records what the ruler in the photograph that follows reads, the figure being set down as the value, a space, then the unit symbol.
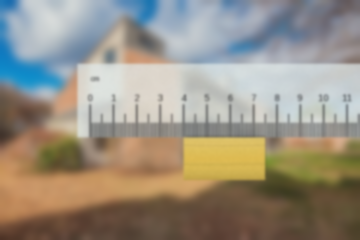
3.5 cm
